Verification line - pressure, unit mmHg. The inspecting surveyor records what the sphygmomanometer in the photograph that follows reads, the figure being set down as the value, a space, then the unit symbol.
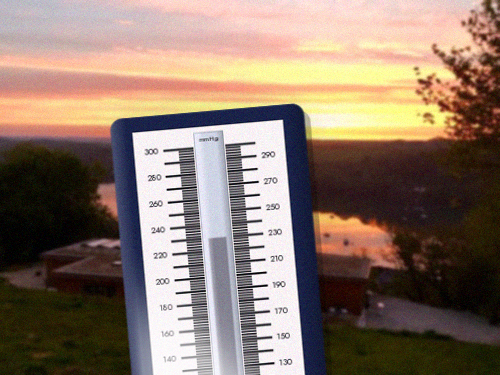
230 mmHg
